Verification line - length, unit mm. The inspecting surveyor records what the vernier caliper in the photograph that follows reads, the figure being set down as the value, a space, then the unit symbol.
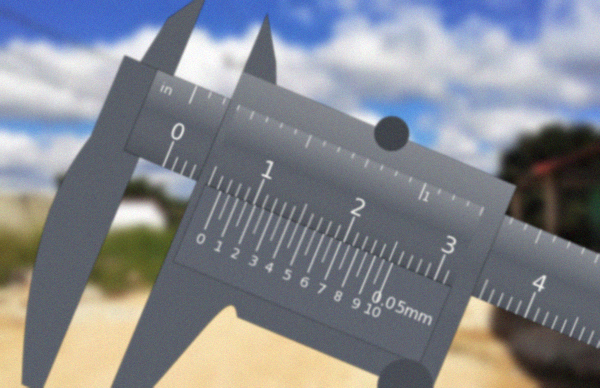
6.4 mm
